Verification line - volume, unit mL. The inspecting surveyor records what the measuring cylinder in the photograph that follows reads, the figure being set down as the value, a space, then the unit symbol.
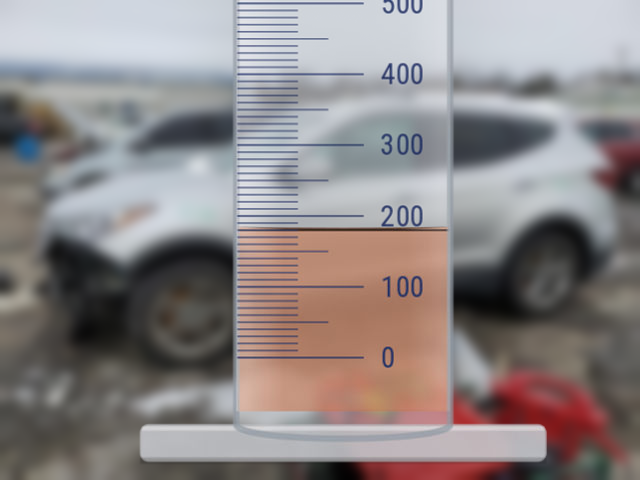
180 mL
